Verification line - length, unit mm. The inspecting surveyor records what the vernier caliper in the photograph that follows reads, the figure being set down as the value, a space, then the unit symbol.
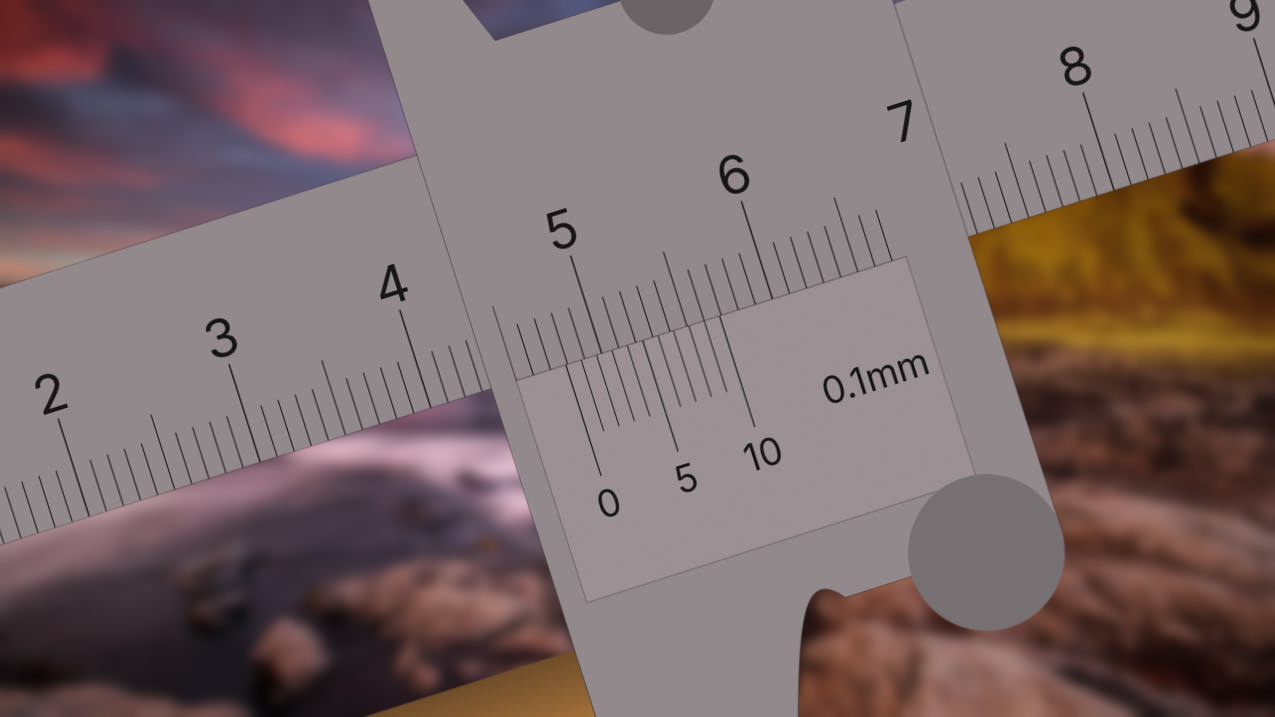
47.9 mm
